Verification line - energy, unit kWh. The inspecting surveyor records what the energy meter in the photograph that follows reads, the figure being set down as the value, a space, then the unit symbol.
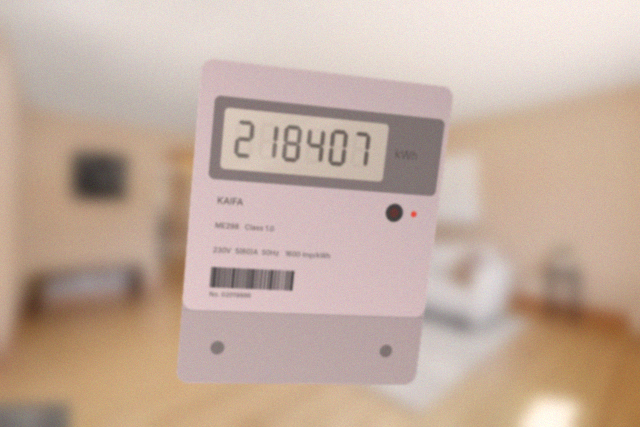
218407 kWh
